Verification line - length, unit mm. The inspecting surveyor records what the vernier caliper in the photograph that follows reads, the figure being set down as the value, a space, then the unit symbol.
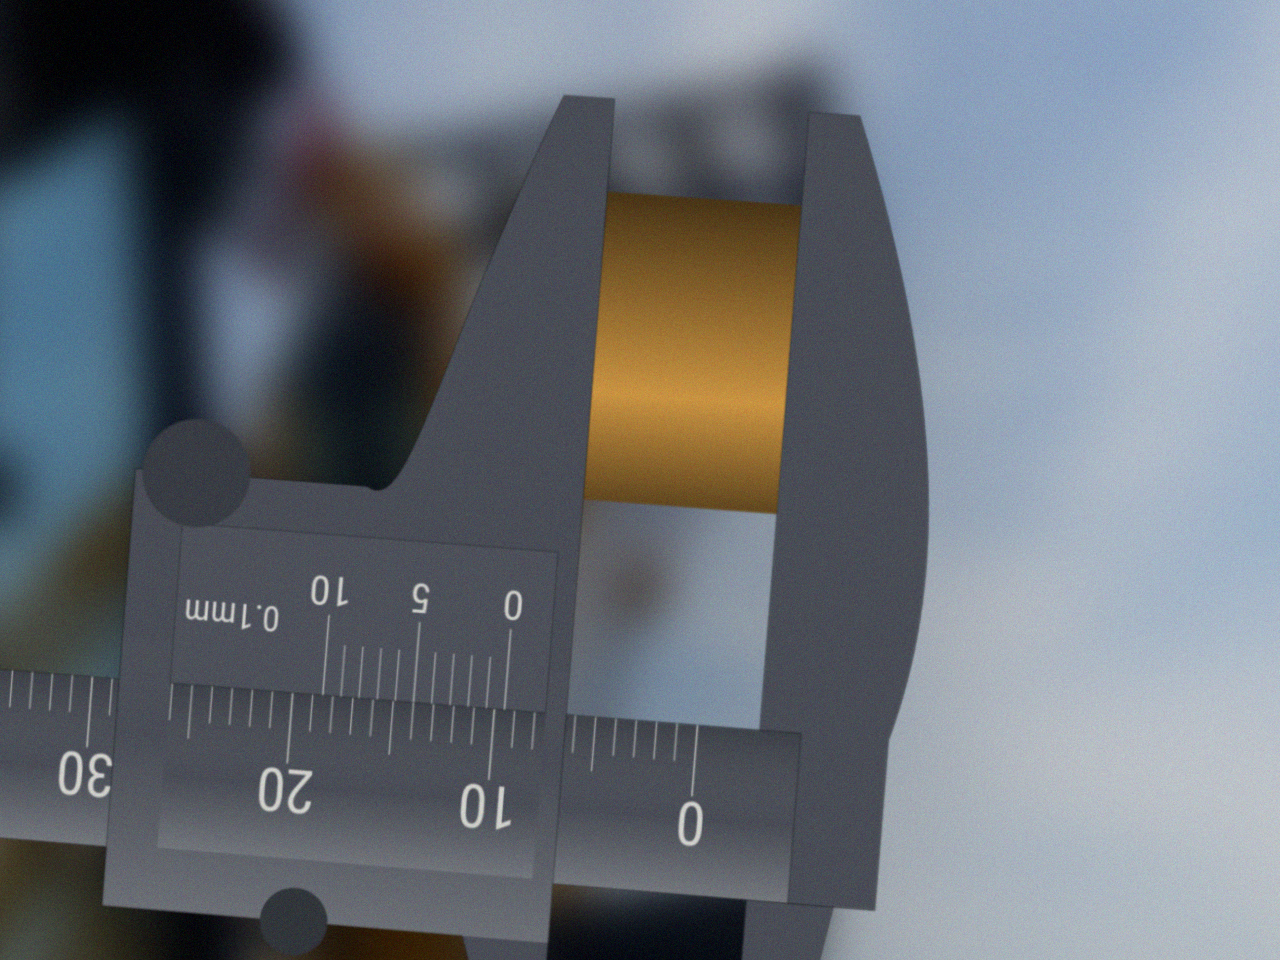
9.5 mm
